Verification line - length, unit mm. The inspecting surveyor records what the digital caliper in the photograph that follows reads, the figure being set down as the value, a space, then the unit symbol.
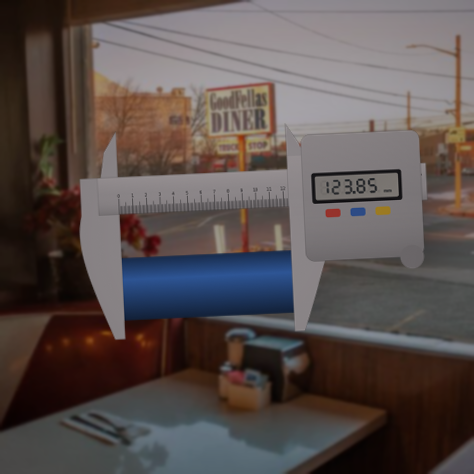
123.85 mm
